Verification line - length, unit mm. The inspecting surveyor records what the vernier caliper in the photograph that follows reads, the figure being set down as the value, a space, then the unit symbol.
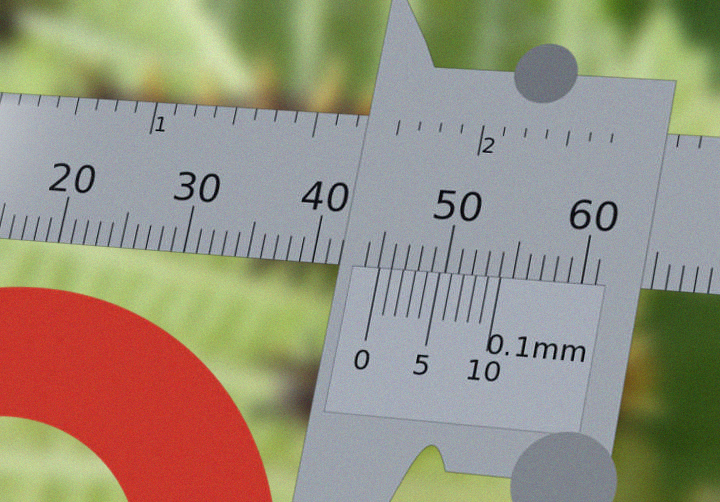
45.1 mm
